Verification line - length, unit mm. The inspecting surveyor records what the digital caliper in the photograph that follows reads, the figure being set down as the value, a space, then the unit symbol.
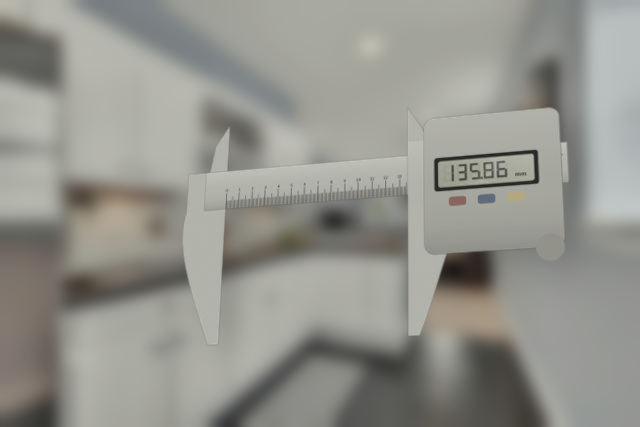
135.86 mm
